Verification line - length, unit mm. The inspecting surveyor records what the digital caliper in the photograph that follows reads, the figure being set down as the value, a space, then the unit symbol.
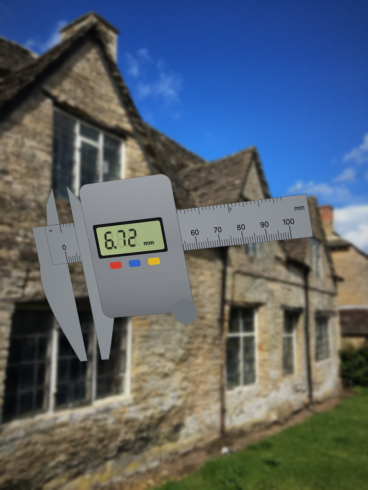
6.72 mm
